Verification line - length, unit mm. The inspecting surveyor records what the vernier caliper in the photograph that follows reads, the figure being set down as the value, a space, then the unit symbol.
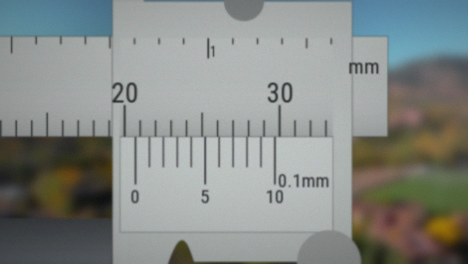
20.7 mm
